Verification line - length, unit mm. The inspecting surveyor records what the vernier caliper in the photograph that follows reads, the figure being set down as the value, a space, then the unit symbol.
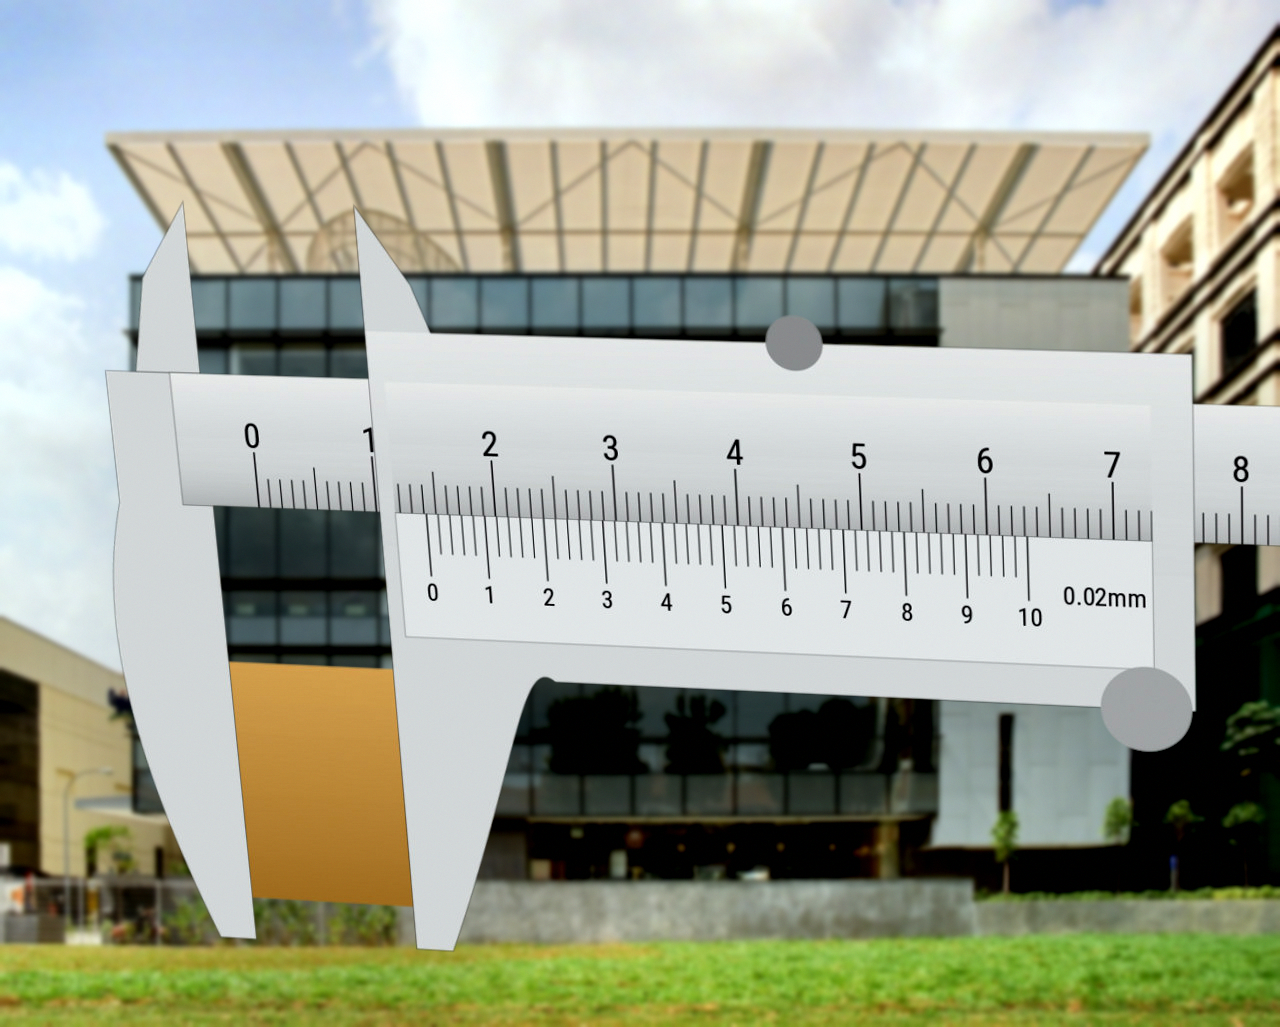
14.2 mm
